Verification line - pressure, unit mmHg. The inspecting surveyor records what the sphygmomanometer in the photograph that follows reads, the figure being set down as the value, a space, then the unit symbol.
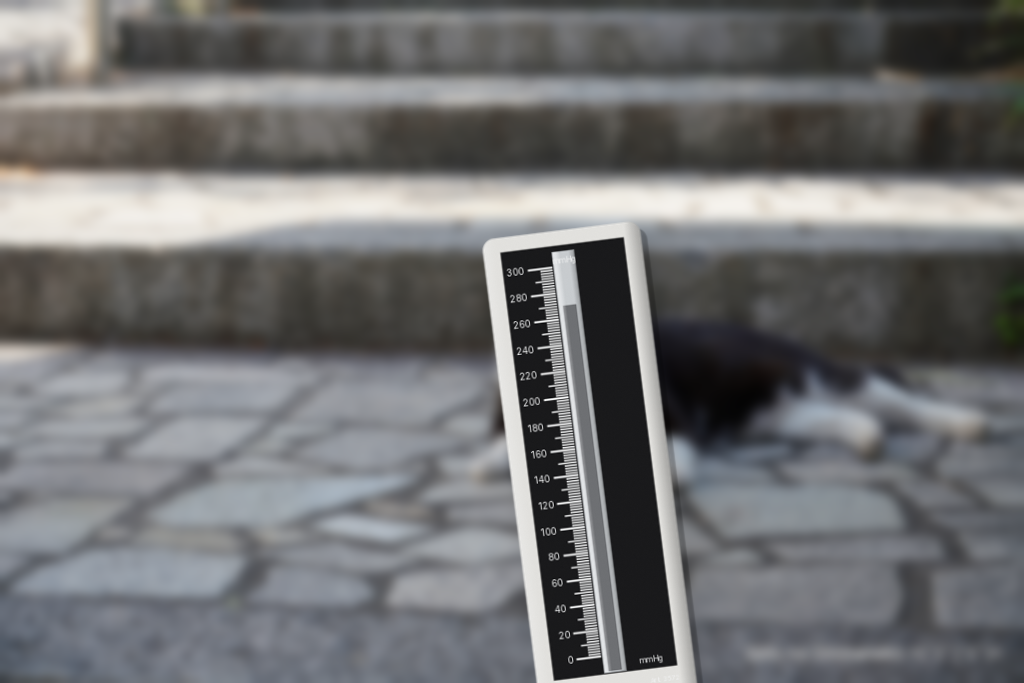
270 mmHg
